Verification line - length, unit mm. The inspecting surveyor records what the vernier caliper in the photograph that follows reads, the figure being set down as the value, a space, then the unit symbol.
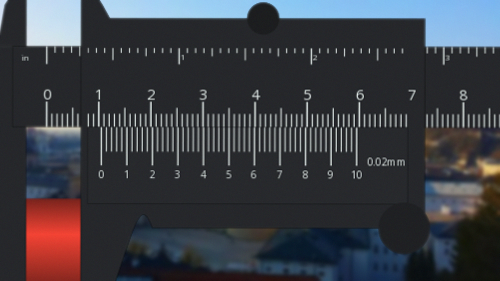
10.5 mm
